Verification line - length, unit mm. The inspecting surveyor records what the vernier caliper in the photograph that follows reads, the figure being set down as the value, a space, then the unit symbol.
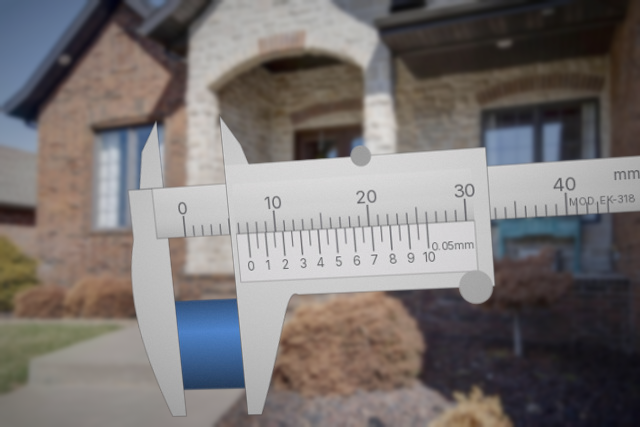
7.0 mm
